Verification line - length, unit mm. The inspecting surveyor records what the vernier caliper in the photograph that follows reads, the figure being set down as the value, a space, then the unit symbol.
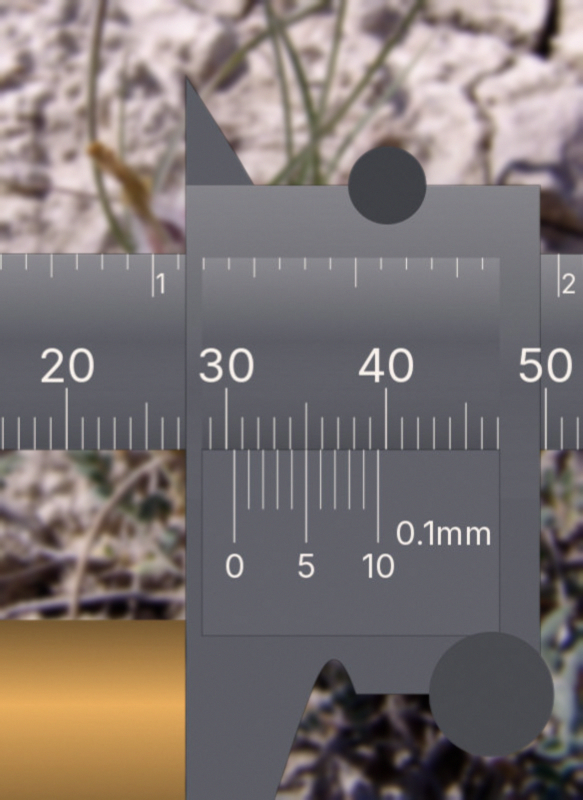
30.5 mm
